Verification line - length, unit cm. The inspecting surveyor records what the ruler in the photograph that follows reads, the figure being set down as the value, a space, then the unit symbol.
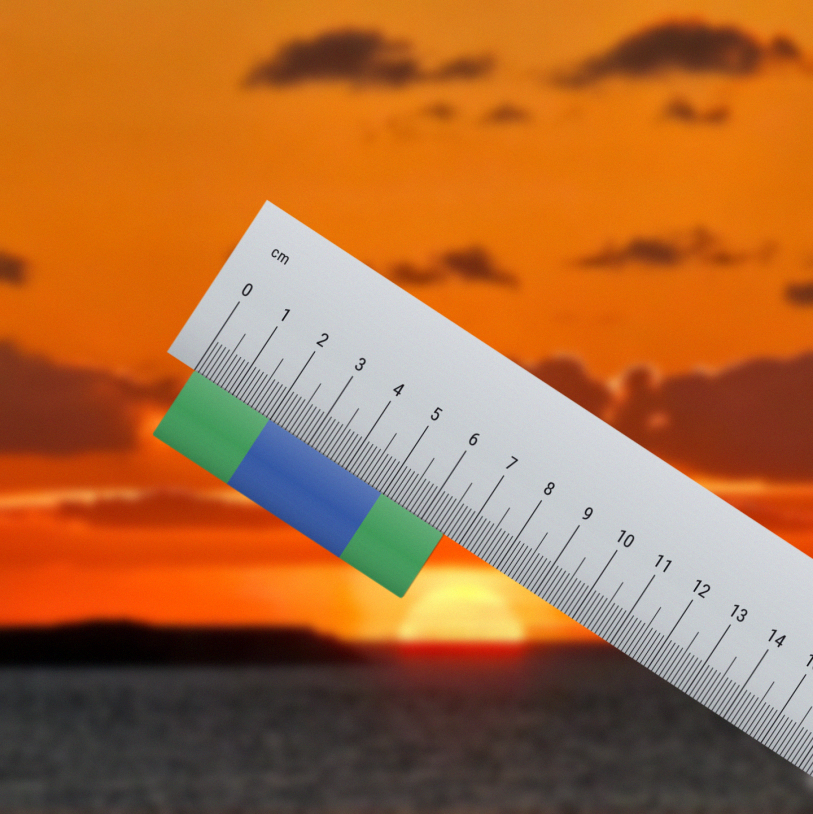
6.6 cm
